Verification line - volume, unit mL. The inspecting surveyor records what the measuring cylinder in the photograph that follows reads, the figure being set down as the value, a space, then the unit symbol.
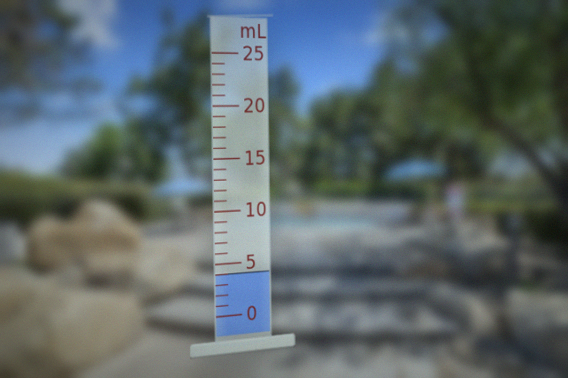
4 mL
